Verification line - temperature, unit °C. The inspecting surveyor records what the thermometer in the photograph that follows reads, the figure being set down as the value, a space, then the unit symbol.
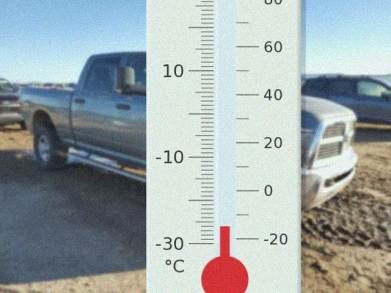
-26 °C
